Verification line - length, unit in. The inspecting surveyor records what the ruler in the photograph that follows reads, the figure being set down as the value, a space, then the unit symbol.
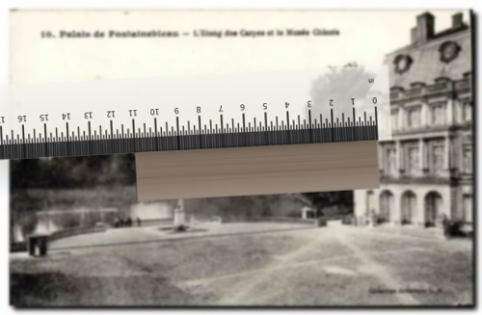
11 in
